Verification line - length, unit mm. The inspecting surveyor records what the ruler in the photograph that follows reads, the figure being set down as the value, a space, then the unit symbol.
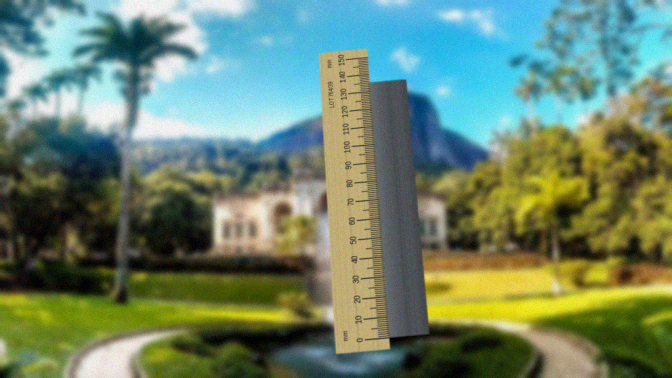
135 mm
